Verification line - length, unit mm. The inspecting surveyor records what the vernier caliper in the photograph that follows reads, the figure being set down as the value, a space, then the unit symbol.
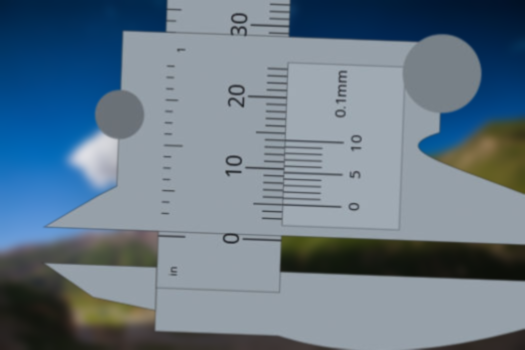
5.0 mm
